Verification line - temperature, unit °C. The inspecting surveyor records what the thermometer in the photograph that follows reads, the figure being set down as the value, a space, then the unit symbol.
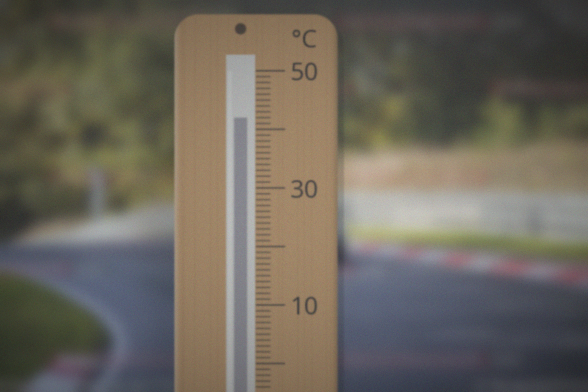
42 °C
